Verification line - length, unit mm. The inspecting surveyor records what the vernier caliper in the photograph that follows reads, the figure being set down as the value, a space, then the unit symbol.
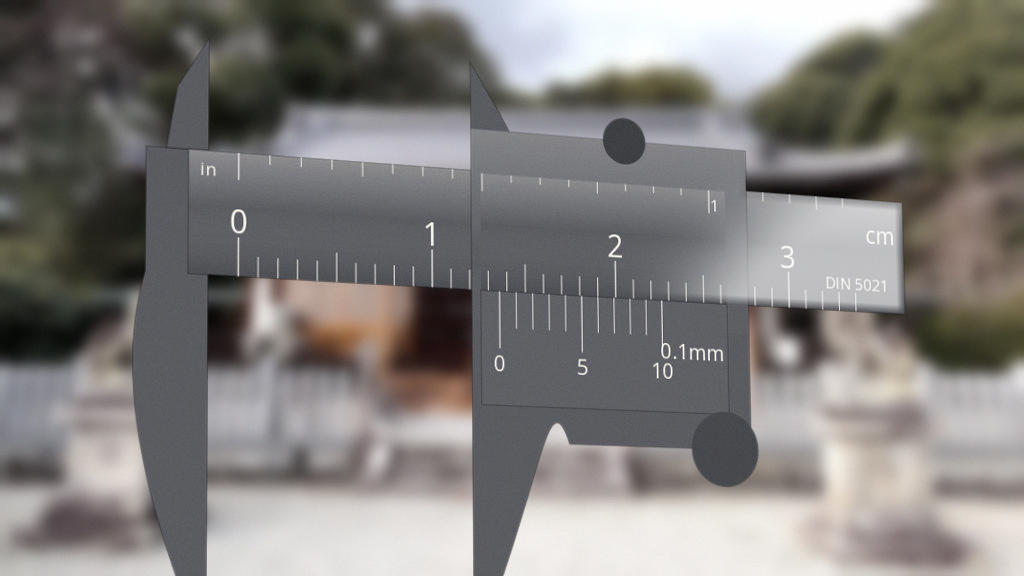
13.6 mm
